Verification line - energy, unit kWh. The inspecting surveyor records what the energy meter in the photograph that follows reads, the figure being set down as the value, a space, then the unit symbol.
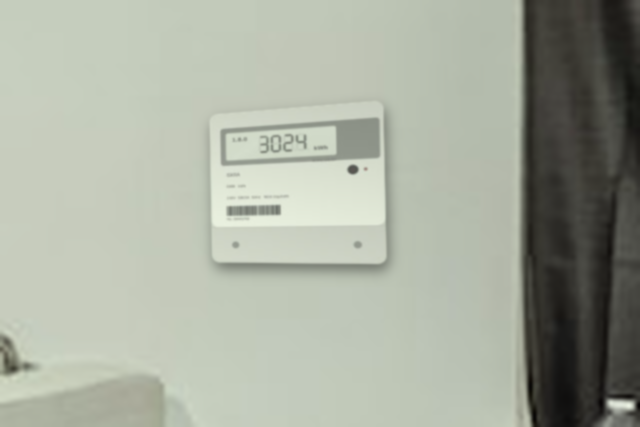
3024 kWh
